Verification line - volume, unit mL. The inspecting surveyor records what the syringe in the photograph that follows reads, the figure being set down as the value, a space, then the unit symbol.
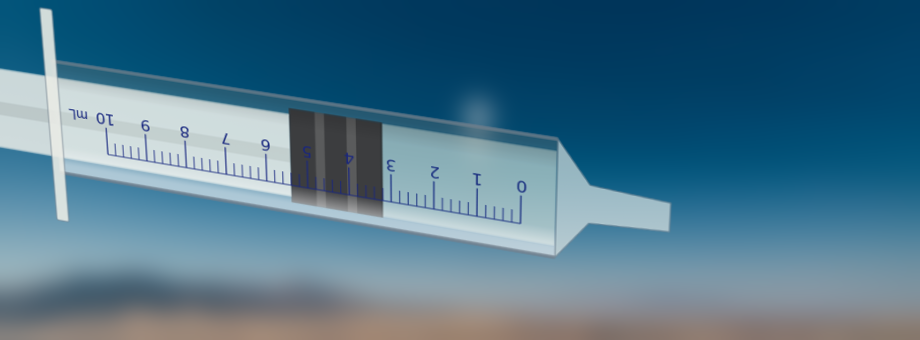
3.2 mL
